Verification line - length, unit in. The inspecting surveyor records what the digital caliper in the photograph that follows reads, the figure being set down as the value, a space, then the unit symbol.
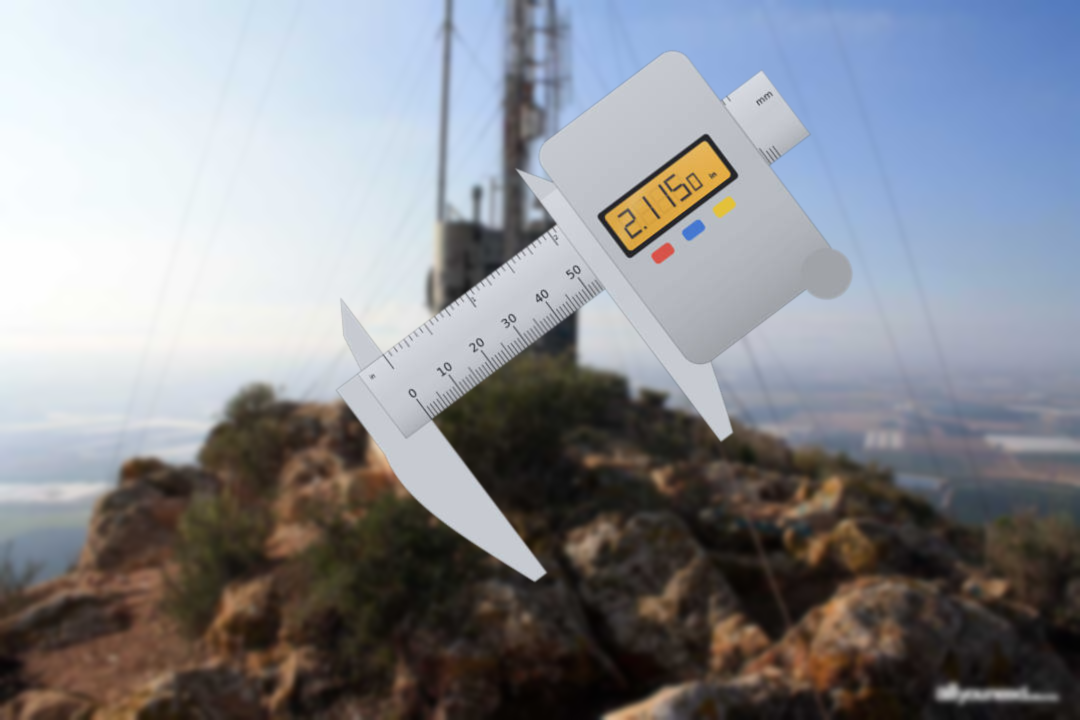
2.1150 in
